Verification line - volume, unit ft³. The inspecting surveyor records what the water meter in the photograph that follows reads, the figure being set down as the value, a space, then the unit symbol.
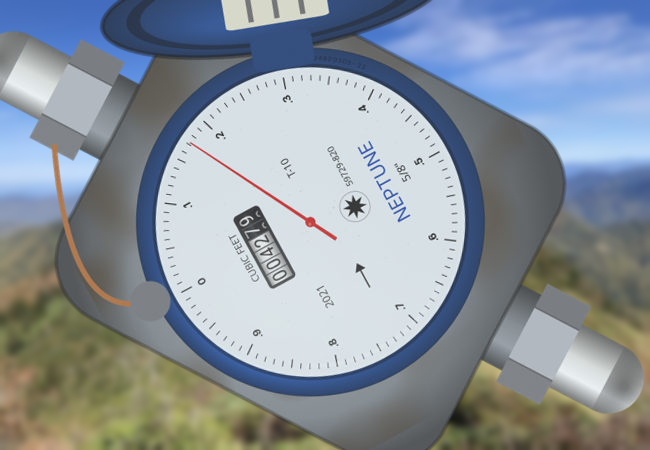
4279.17 ft³
